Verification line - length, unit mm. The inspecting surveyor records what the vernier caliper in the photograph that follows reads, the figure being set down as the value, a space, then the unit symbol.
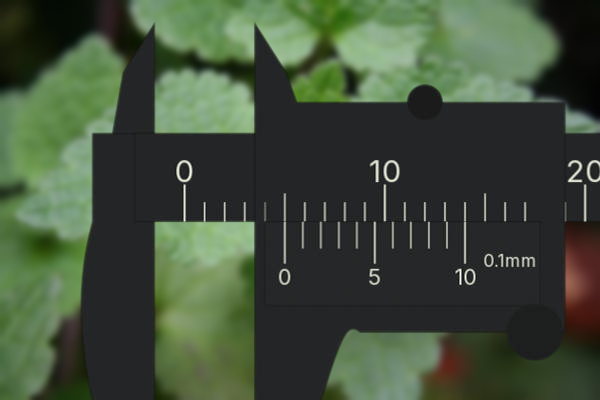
5.0 mm
